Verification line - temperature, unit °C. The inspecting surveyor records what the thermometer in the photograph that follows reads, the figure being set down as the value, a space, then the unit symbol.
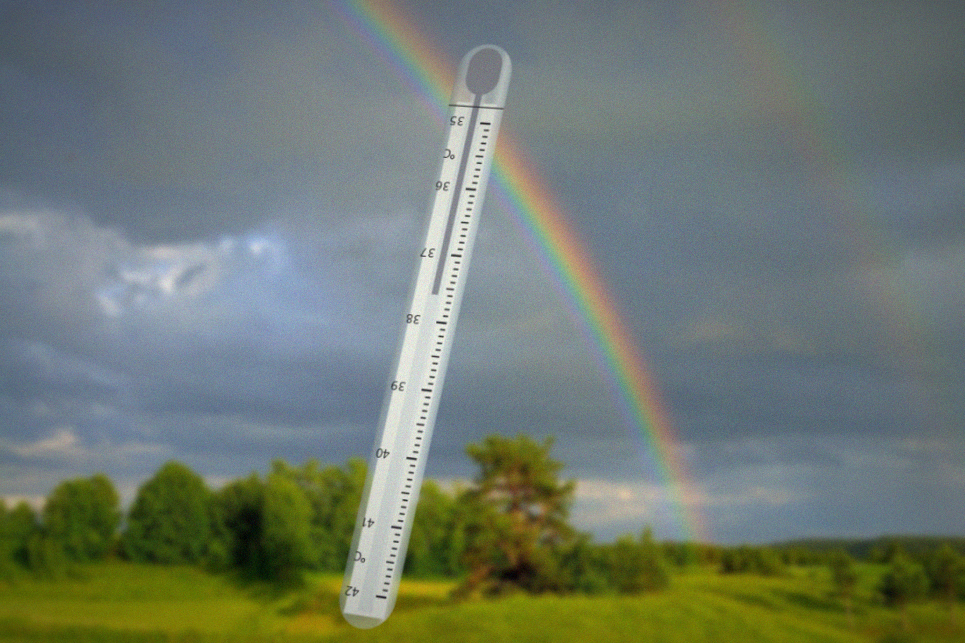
37.6 °C
